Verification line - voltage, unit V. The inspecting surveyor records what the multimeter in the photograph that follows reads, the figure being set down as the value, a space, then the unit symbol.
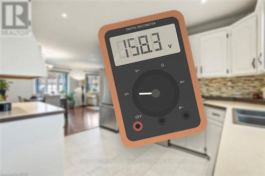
158.3 V
